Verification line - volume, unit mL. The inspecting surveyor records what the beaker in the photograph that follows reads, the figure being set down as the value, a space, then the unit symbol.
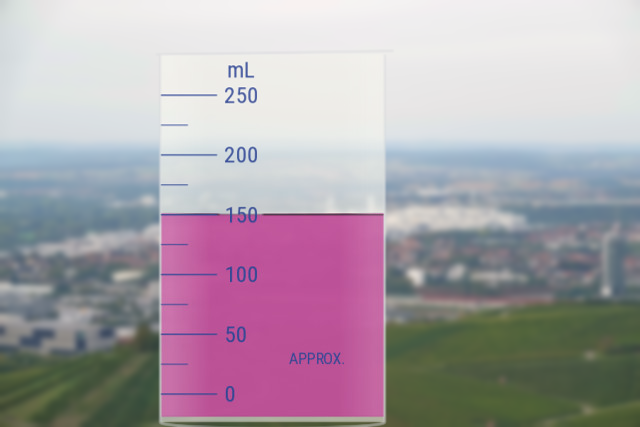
150 mL
